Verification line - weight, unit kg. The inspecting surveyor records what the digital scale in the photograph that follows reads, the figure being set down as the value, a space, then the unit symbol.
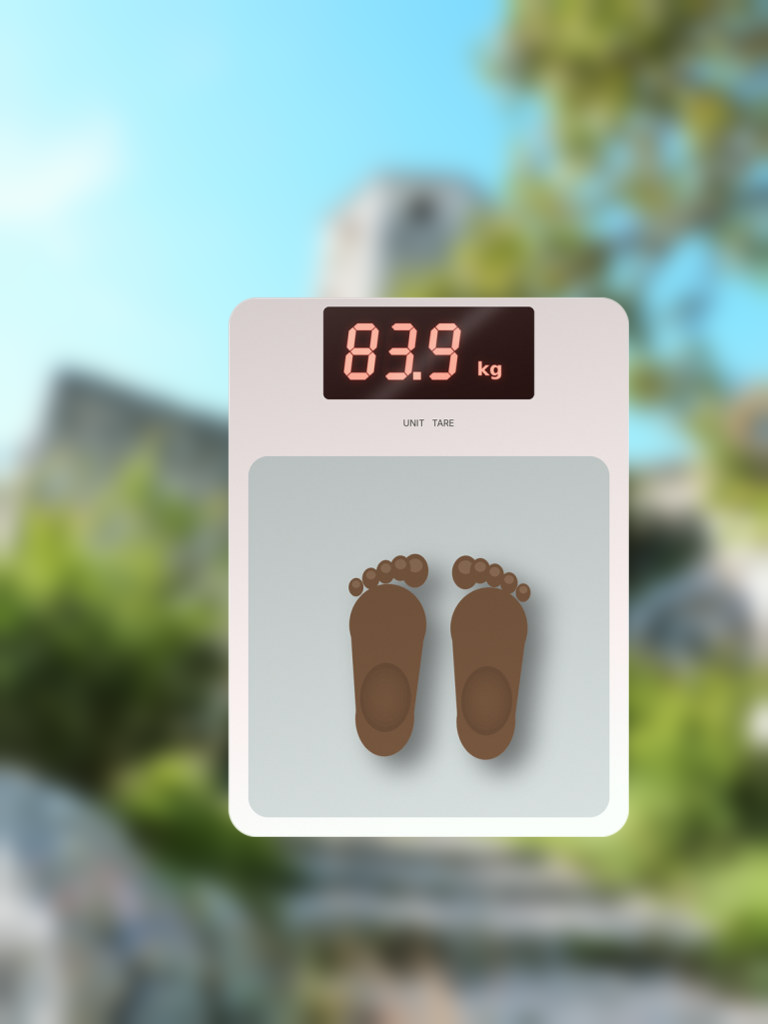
83.9 kg
